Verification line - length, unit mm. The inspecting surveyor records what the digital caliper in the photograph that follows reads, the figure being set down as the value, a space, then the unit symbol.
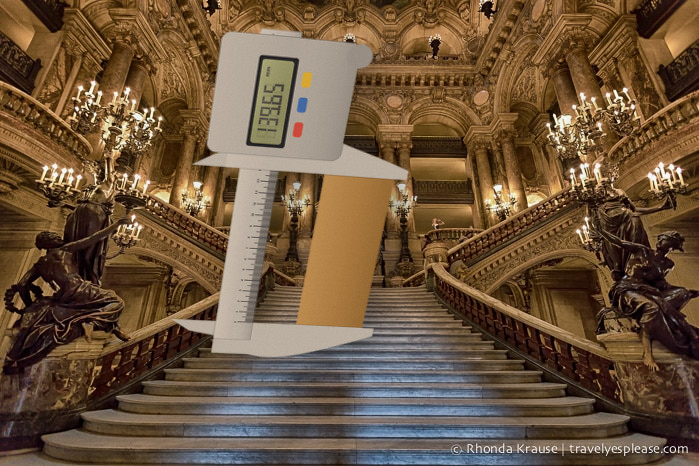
139.65 mm
